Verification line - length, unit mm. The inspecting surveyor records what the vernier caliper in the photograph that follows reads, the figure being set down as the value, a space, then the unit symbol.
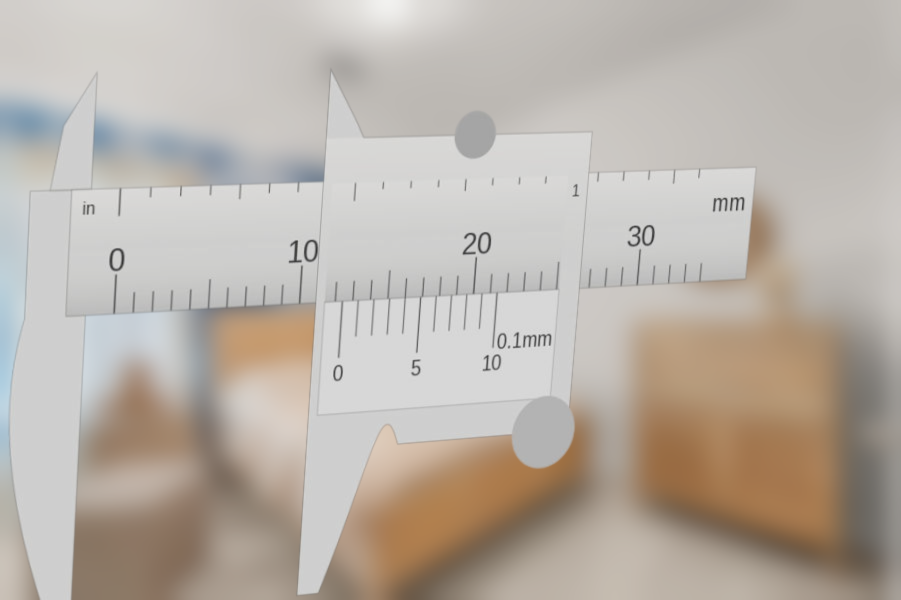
12.4 mm
